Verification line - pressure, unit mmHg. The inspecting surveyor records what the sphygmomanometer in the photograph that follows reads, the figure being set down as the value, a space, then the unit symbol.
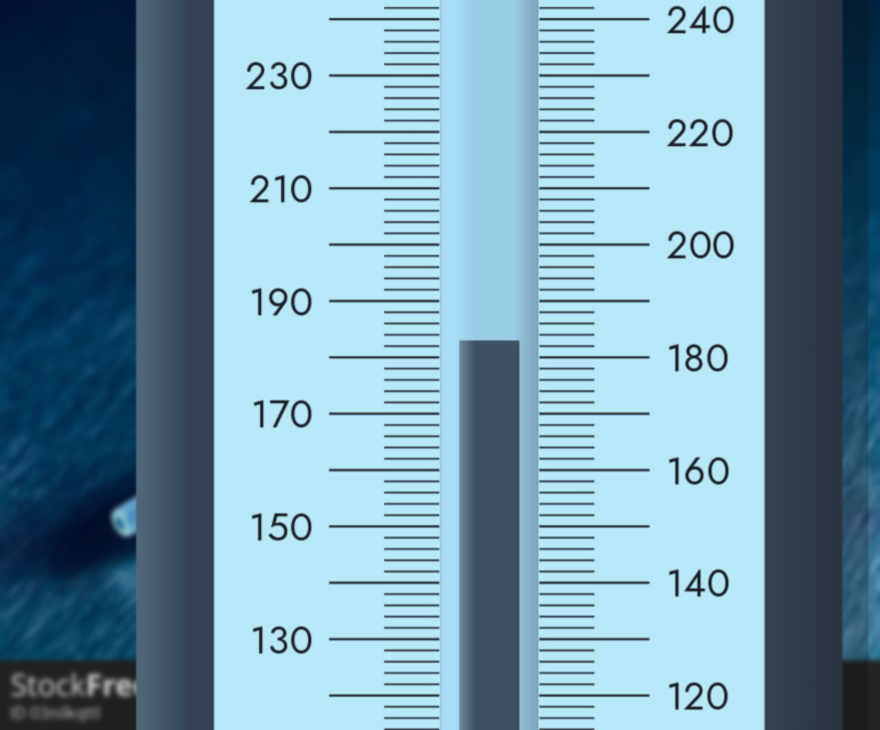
183 mmHg
